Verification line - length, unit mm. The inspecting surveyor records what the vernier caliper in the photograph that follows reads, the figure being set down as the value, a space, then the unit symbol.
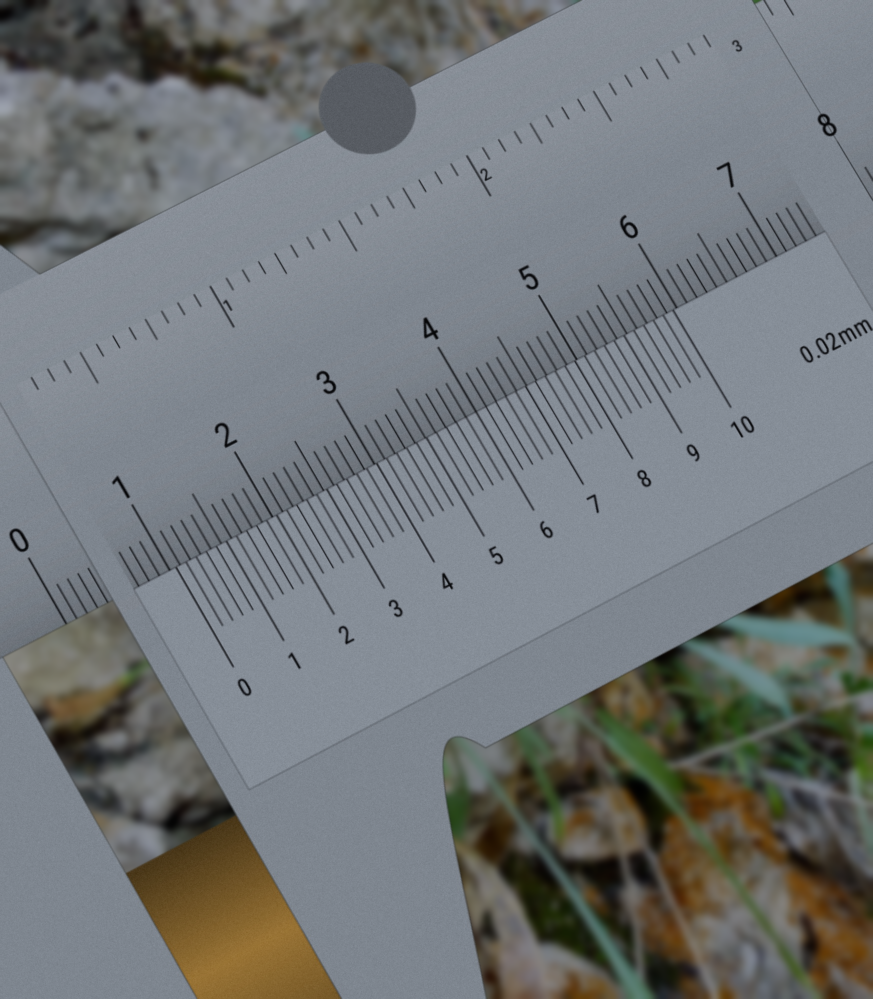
10.6 mm
